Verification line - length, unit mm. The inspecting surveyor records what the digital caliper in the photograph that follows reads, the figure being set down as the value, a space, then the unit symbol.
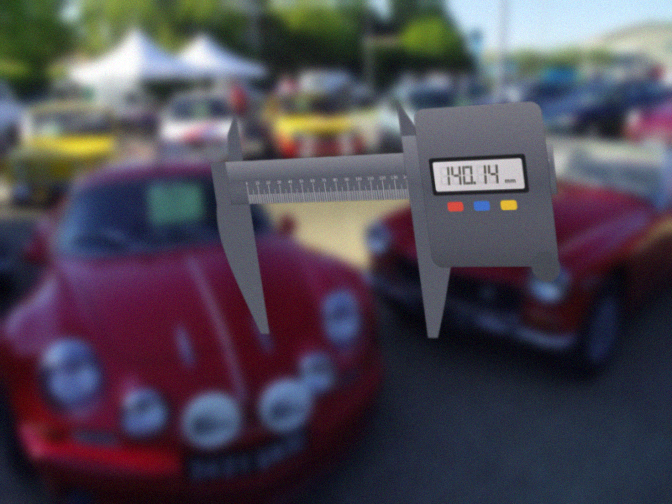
140.14 mm
